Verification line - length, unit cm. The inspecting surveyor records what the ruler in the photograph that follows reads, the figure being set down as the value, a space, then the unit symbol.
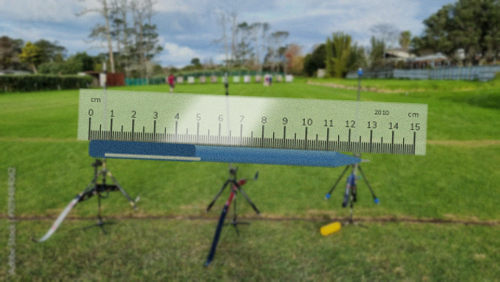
13 cm
